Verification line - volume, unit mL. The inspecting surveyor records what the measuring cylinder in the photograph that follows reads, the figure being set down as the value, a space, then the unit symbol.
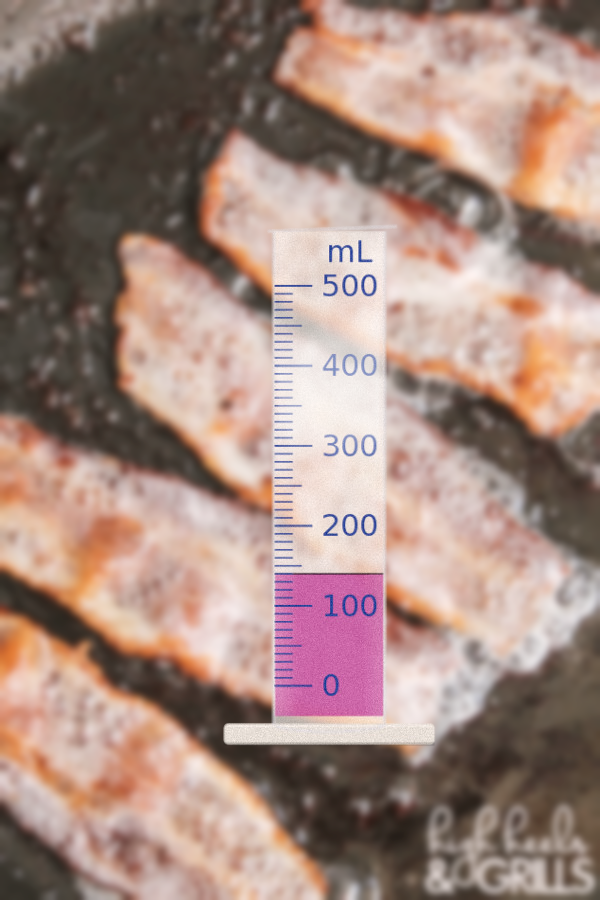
140 mL
